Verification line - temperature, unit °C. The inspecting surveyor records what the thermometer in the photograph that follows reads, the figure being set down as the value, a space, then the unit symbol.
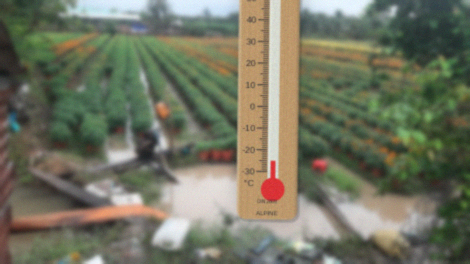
-25 °C
